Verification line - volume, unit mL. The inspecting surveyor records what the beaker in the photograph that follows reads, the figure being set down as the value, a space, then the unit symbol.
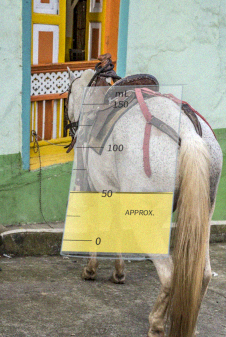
50 mL
